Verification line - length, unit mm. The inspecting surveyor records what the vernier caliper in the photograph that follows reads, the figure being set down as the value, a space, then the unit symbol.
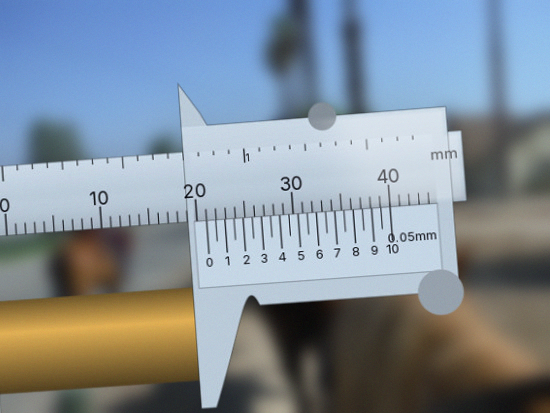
21.0 mm
